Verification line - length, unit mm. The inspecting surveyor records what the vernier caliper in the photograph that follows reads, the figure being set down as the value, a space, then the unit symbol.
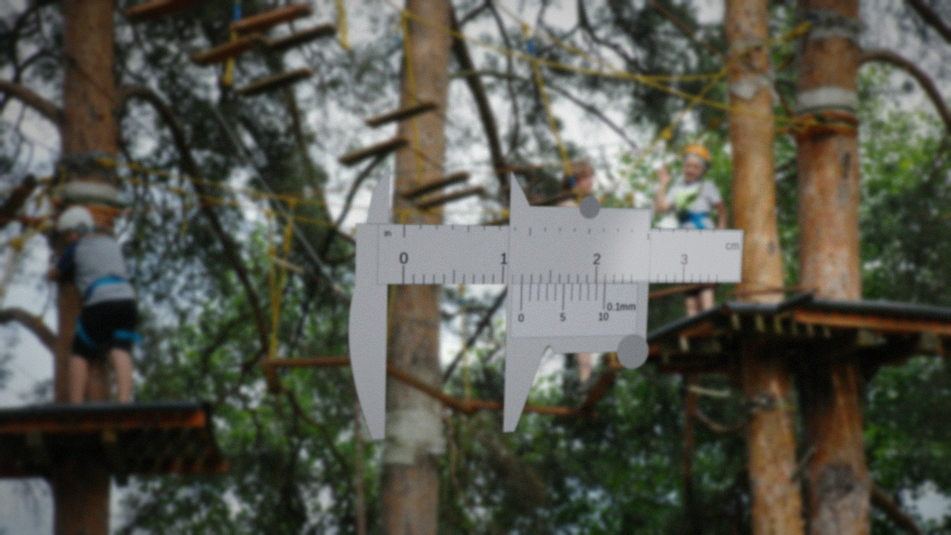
12.0 mm
